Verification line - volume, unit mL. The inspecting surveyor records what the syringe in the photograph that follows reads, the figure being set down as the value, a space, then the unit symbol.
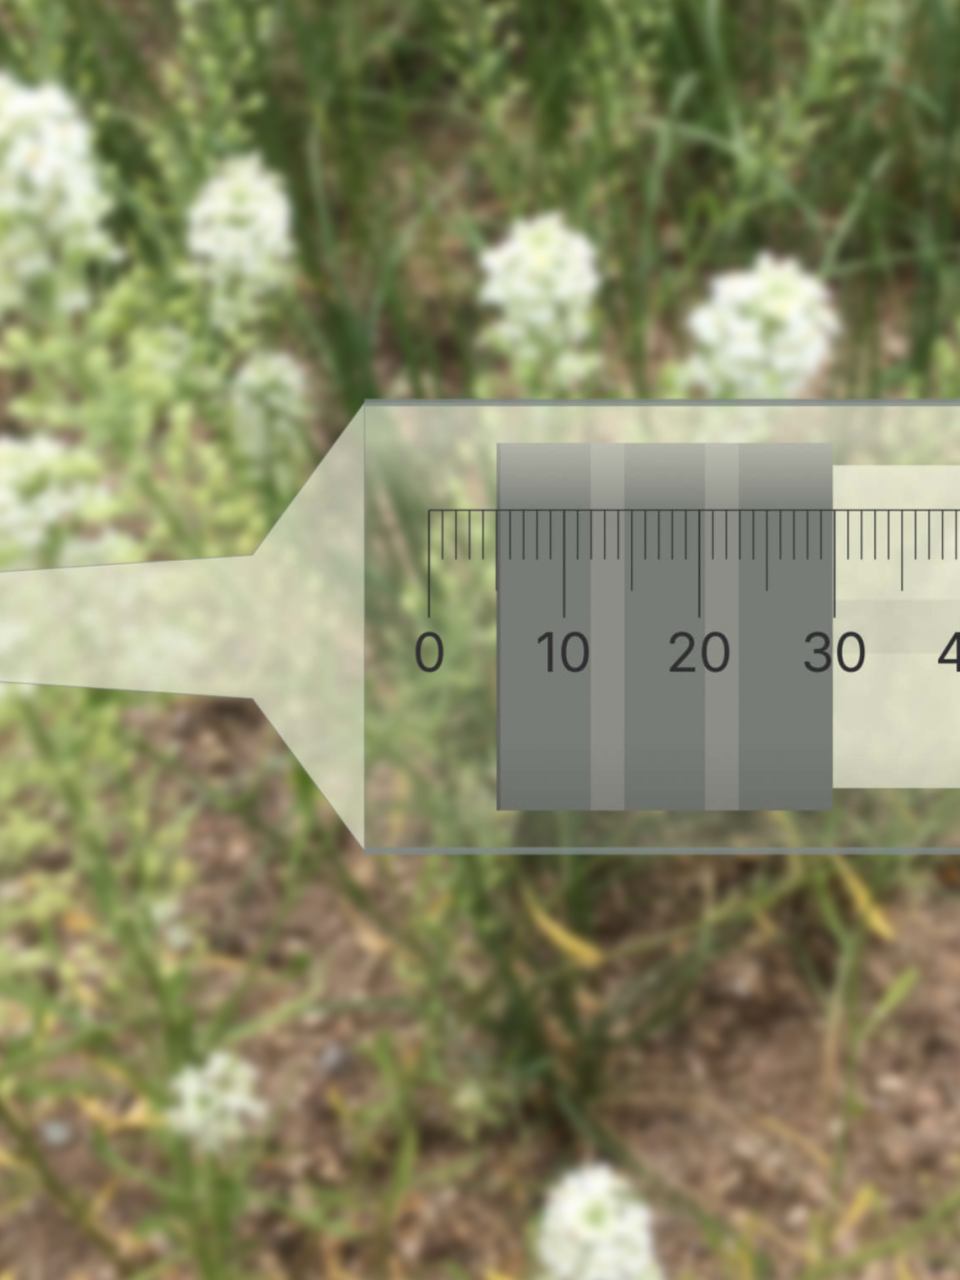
5 mL
